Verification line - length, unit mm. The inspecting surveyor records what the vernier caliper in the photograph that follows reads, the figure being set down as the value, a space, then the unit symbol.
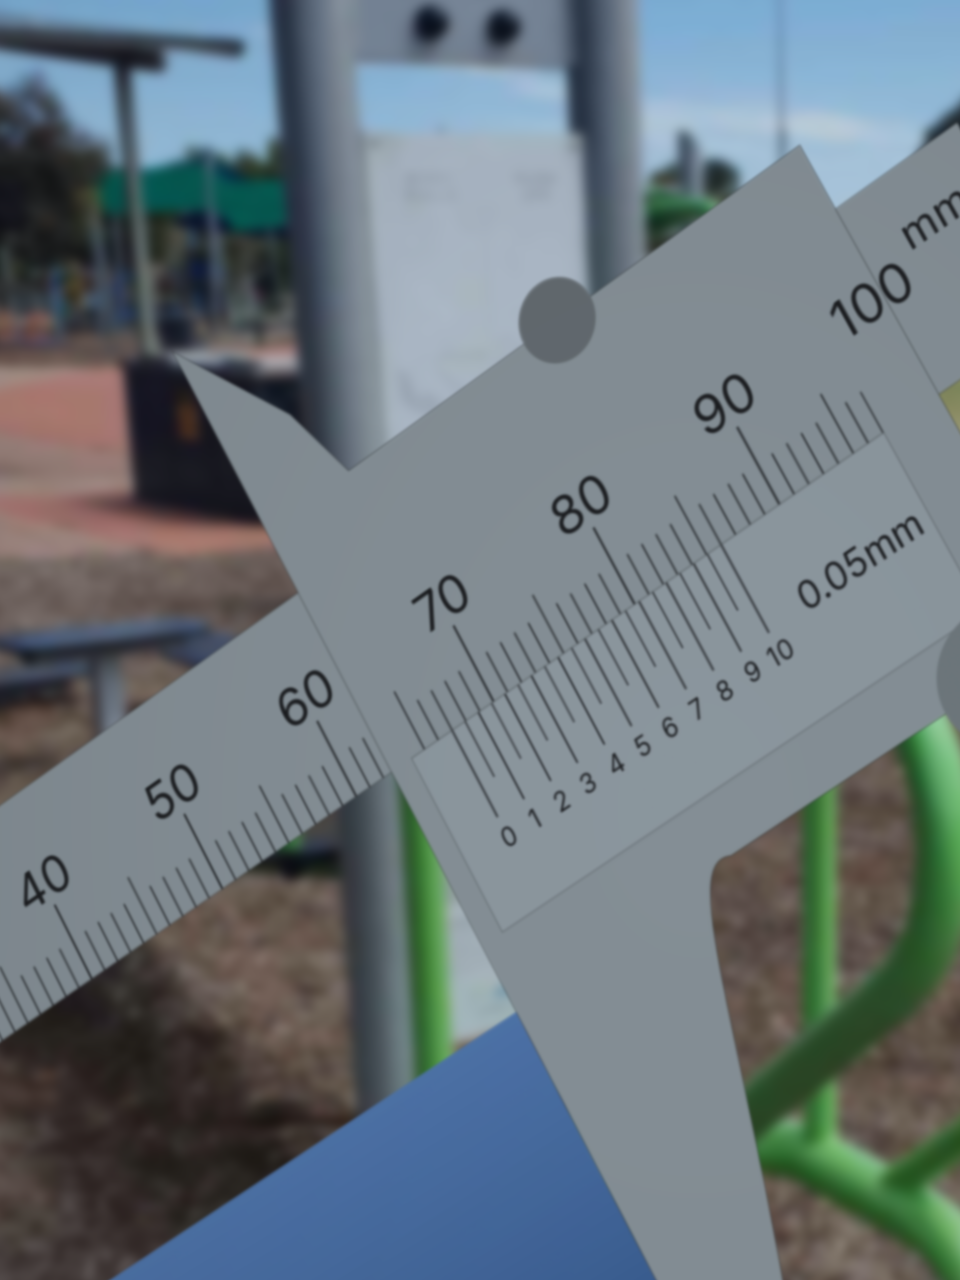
67.0 mm
